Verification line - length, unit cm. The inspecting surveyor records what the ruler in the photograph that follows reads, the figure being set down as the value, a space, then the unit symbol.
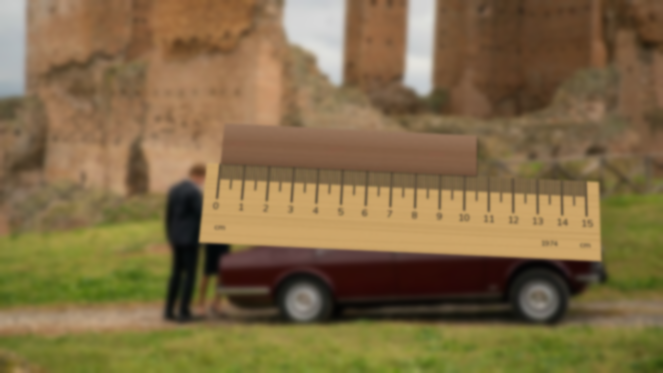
10.5 cm
